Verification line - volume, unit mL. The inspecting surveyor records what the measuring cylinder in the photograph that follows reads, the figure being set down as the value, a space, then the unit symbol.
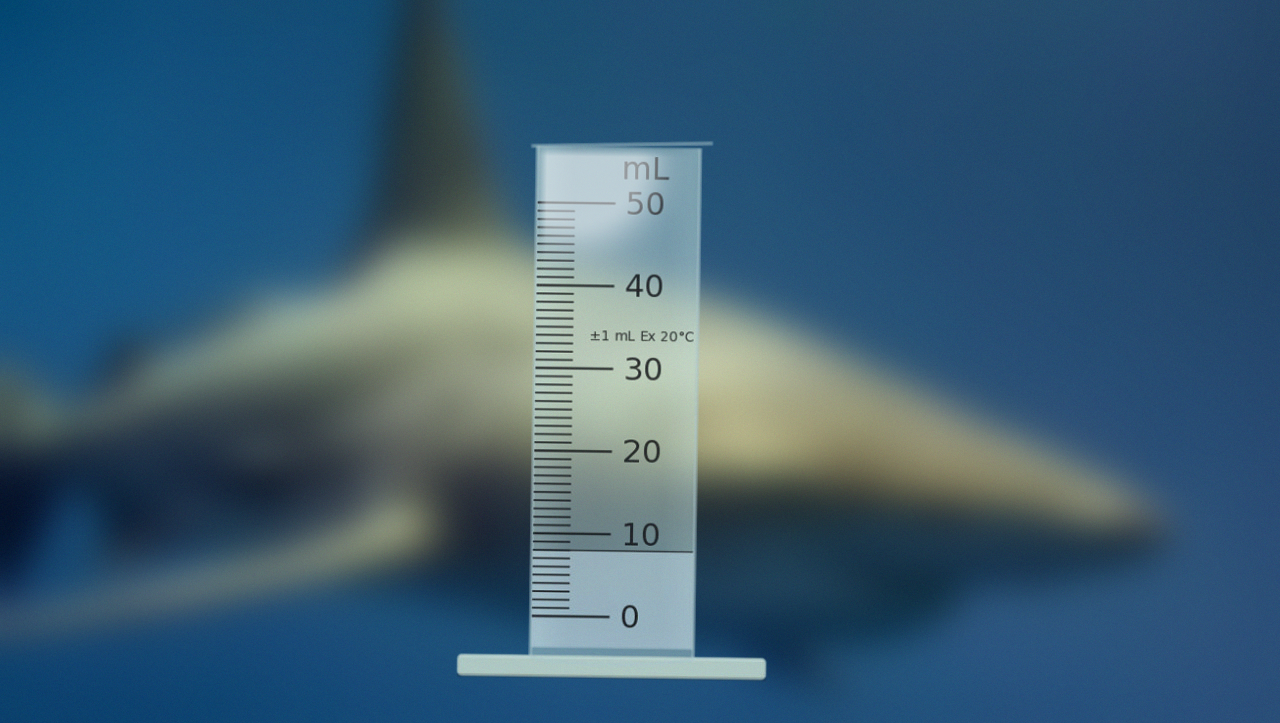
8 mL
